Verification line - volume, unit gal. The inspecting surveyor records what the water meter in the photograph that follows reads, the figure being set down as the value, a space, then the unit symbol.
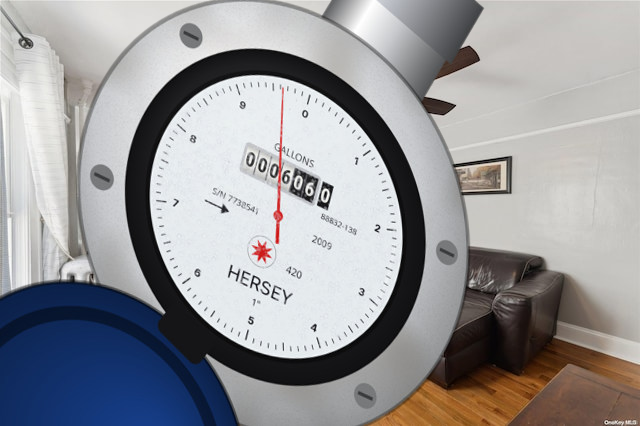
6059.6 gal
